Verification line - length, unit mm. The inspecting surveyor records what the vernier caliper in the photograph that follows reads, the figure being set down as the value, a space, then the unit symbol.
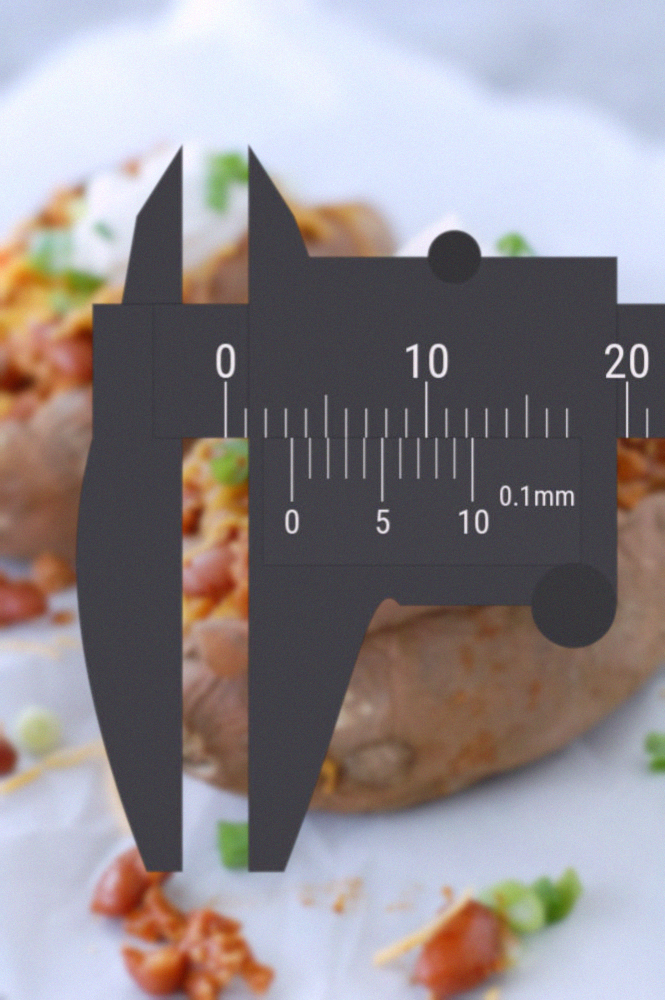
3.3 mm
